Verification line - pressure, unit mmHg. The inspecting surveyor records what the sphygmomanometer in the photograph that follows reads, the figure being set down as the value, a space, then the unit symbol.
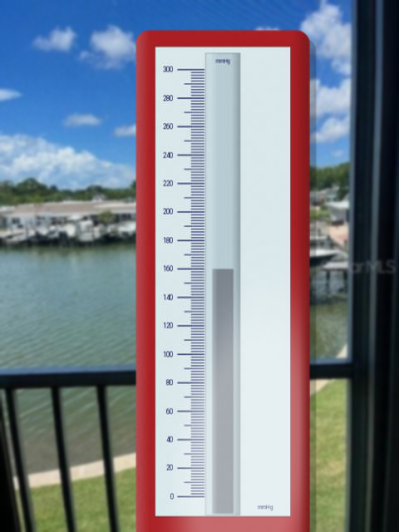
160 mmHg
